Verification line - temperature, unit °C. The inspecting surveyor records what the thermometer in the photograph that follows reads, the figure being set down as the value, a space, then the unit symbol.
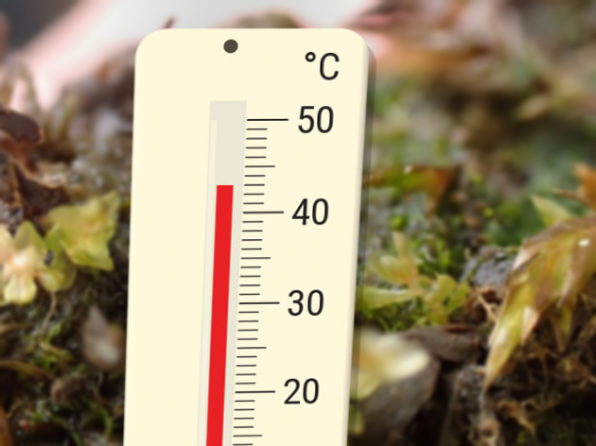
43 °C
